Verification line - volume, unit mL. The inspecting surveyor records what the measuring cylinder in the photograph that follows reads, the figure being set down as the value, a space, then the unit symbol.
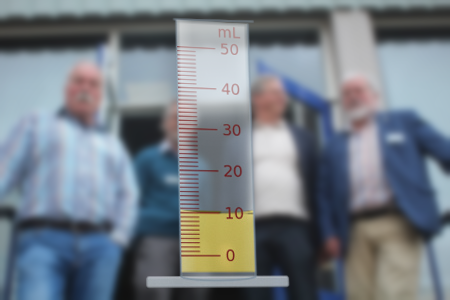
10 mL
